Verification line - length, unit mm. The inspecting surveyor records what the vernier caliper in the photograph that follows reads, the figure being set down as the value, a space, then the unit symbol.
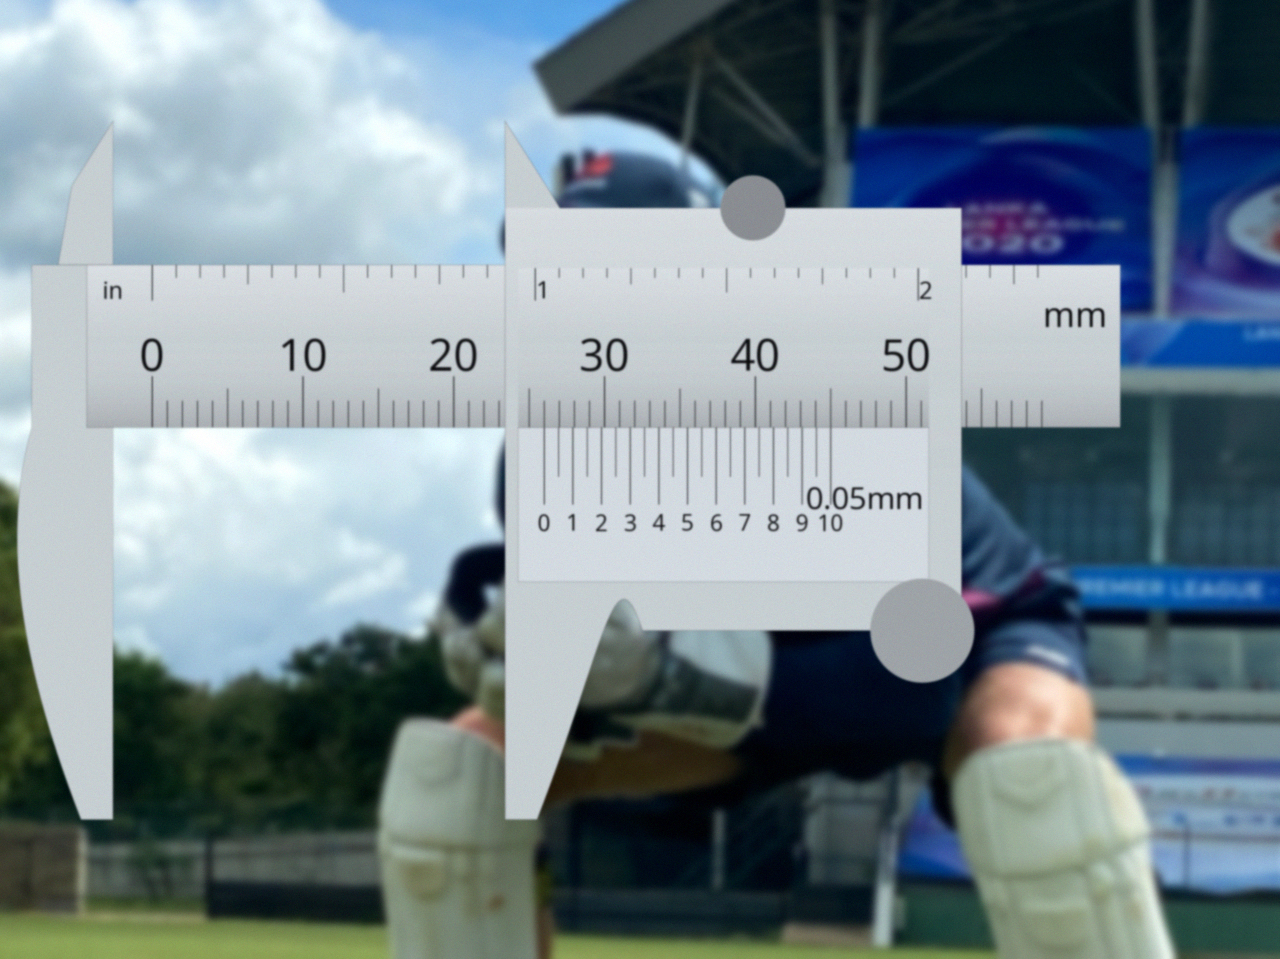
26.0 mm
